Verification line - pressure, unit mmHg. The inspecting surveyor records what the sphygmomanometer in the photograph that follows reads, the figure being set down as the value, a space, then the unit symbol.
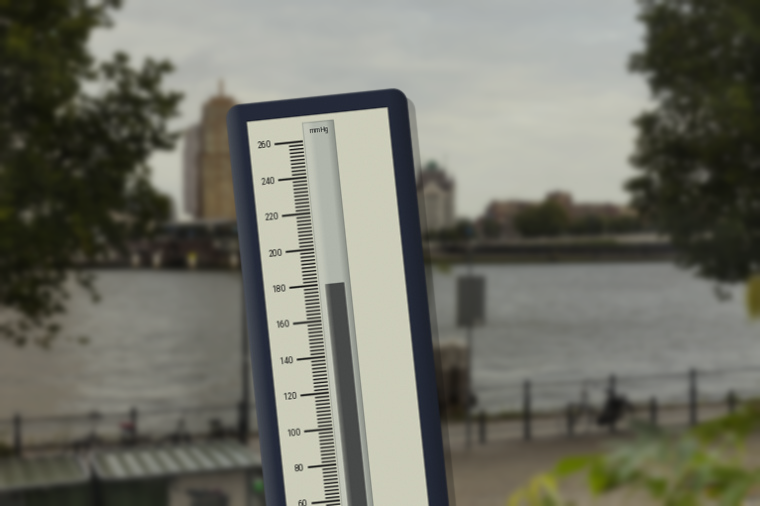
180 mmHg
